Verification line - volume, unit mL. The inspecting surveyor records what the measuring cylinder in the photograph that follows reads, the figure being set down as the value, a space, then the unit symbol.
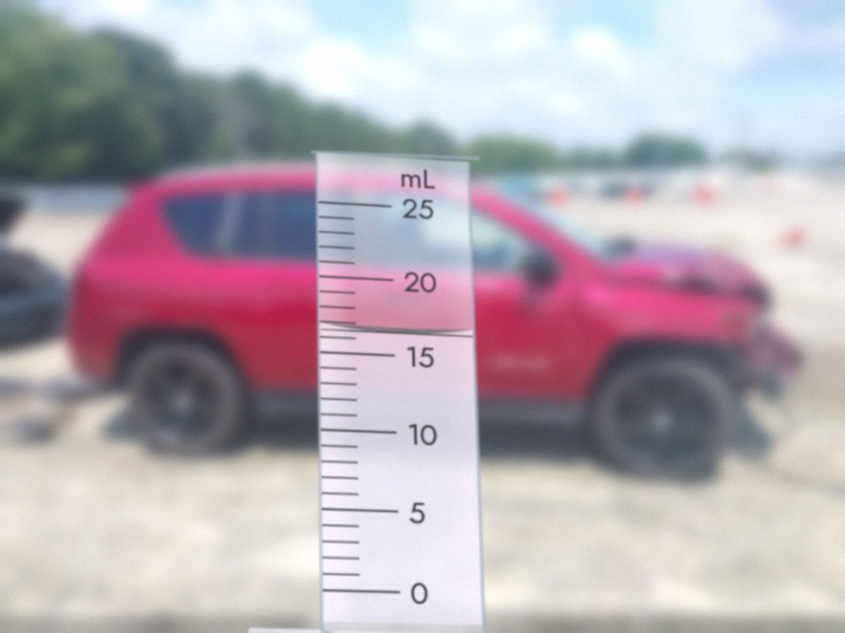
16.5 mL
